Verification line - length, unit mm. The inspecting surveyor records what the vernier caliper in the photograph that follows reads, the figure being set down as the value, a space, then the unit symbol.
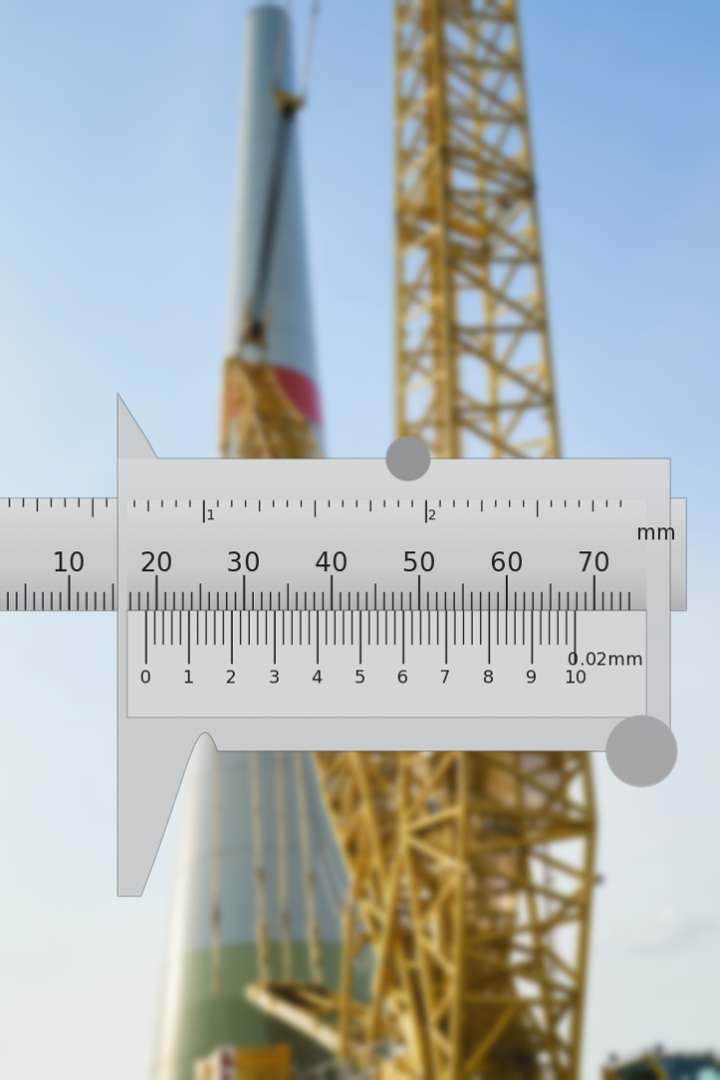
18.8 mm
